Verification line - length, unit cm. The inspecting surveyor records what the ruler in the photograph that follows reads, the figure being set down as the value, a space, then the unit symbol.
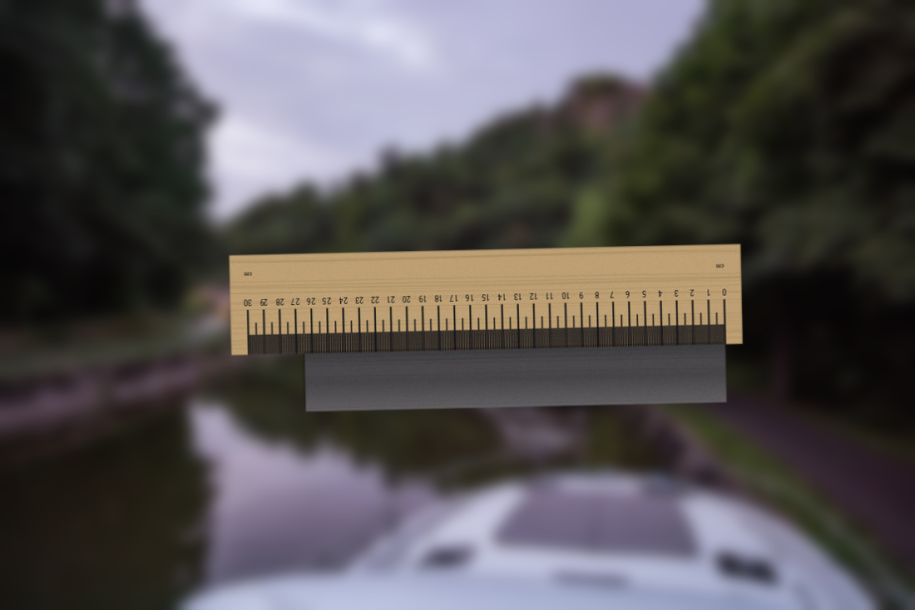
26.5 cm
